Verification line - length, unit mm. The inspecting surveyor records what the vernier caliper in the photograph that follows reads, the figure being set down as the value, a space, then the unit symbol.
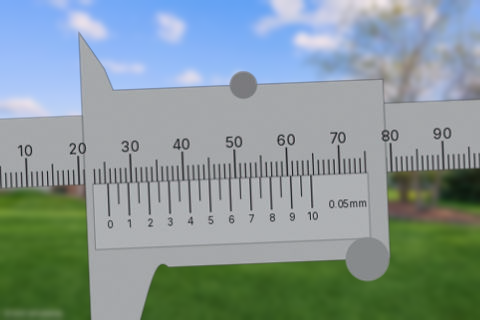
25.5 mm
